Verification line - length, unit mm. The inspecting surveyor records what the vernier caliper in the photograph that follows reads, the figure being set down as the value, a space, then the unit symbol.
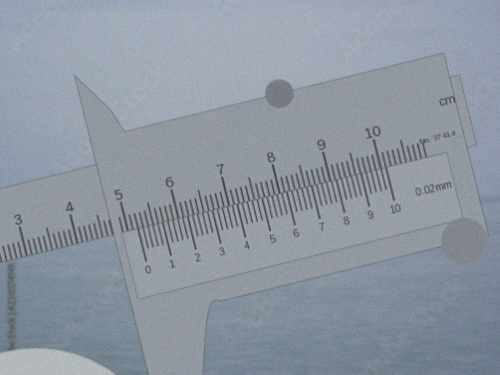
52.0 mm
